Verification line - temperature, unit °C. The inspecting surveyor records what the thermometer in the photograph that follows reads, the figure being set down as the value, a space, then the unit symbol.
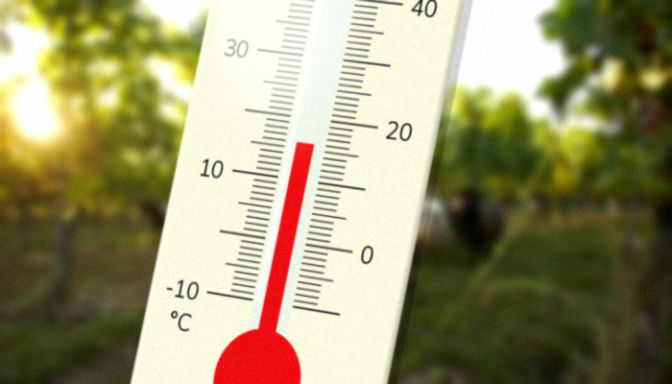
16 °C
